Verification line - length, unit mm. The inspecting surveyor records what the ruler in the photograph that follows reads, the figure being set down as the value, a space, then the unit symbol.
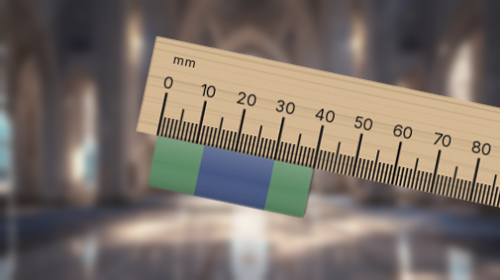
40 mm
